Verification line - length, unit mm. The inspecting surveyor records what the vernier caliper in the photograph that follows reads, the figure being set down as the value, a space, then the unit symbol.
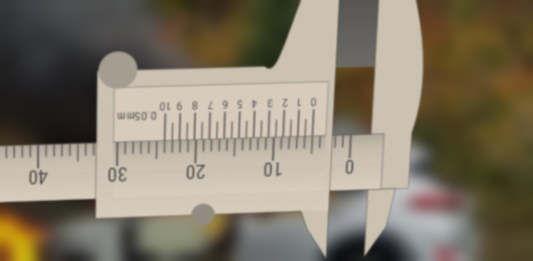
5.0 mm
